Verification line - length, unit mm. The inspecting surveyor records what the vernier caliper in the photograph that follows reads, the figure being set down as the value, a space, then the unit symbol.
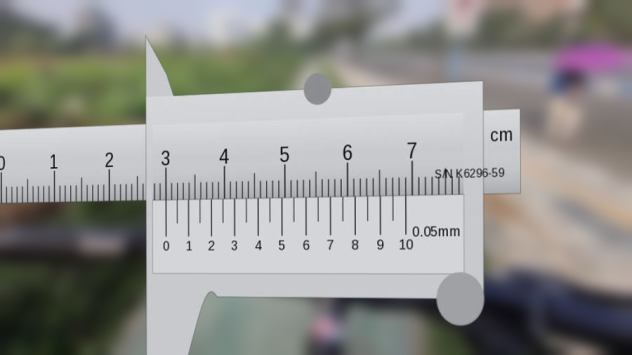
30.0 mm
